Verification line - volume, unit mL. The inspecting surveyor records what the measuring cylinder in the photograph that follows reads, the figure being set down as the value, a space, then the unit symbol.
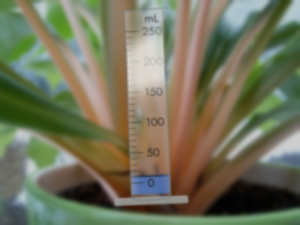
10 mL
